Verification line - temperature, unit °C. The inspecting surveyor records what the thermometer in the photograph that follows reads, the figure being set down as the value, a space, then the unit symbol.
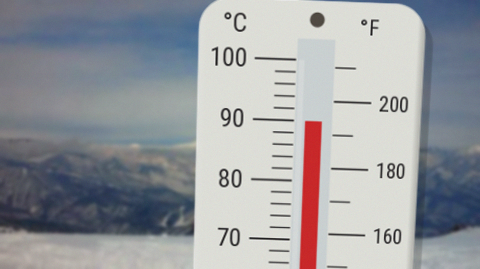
90 °C
